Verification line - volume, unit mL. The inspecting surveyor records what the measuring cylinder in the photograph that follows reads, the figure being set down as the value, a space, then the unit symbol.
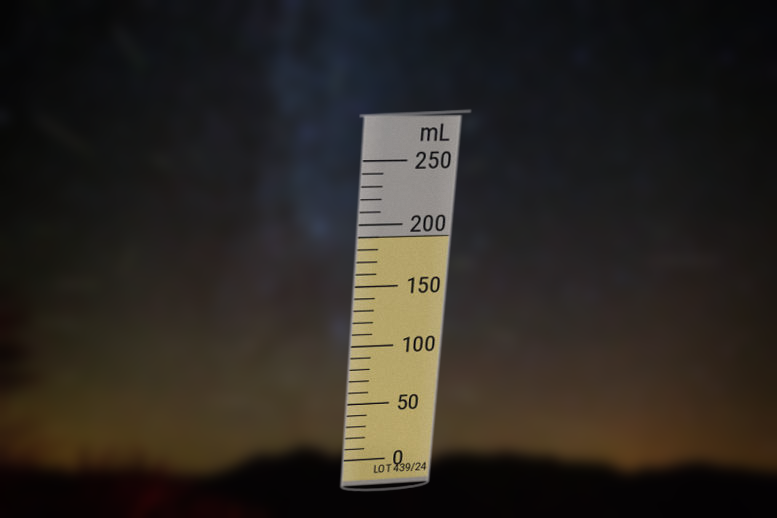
190 mL
